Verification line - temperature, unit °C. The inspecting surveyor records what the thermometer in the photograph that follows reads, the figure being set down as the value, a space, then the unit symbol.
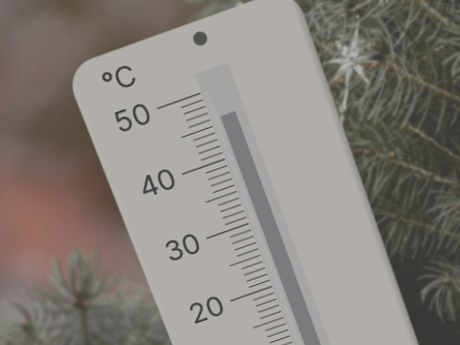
46 °C
